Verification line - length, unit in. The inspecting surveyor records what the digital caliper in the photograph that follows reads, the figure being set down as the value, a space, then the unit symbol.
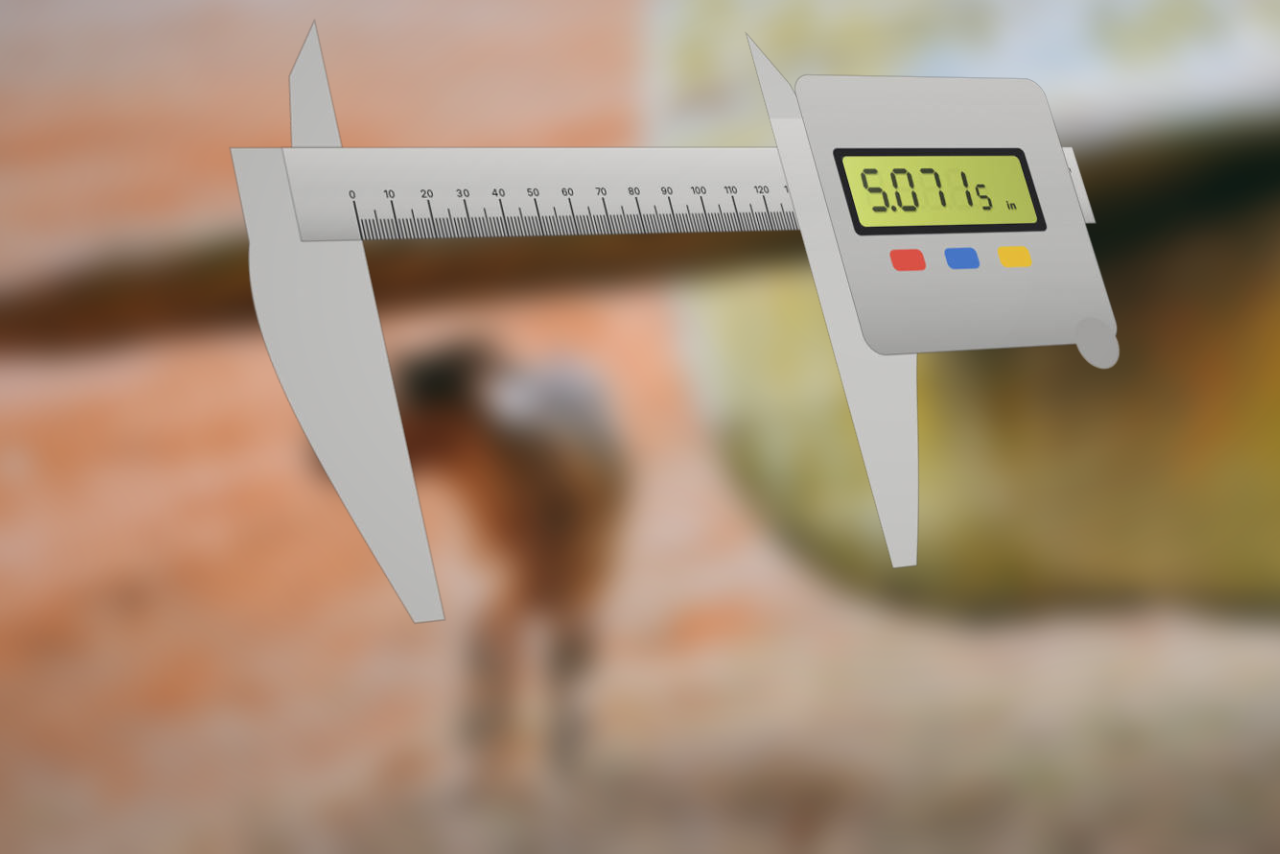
5.0715 in
